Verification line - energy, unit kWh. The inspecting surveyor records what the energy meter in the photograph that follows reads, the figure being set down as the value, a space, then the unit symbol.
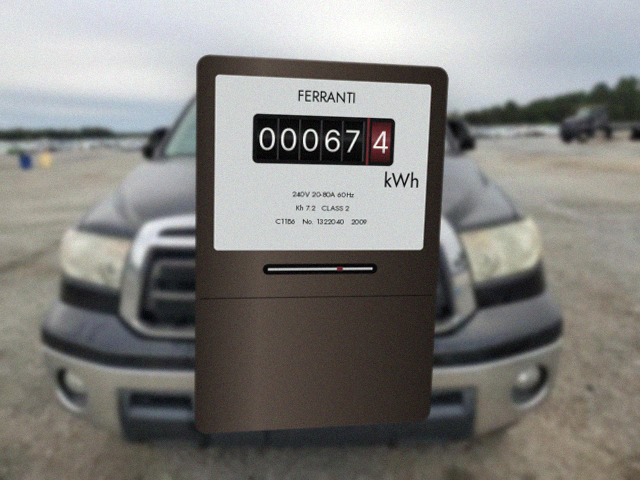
67.4 kWh
